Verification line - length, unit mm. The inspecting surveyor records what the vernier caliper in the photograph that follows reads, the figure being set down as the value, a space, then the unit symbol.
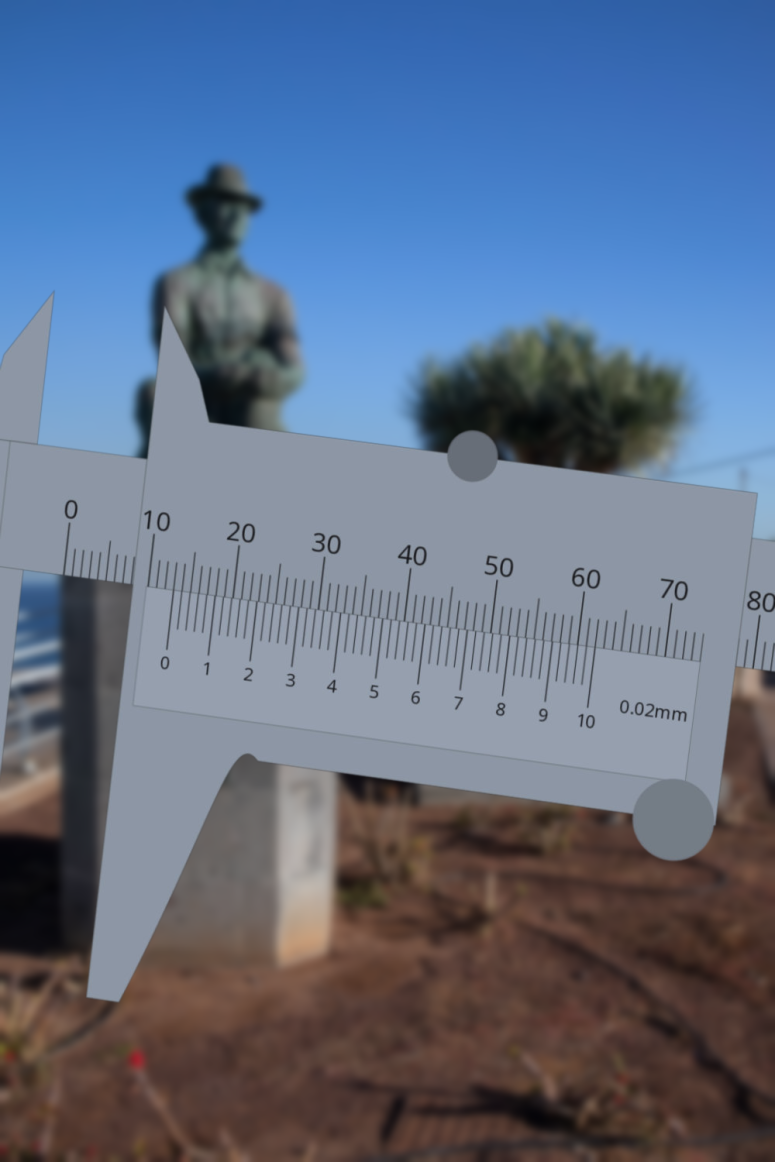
13.0 mm
